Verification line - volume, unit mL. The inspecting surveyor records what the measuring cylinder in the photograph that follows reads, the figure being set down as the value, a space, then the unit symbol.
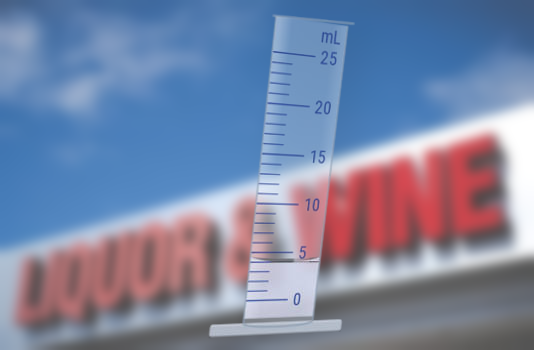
4 mL
